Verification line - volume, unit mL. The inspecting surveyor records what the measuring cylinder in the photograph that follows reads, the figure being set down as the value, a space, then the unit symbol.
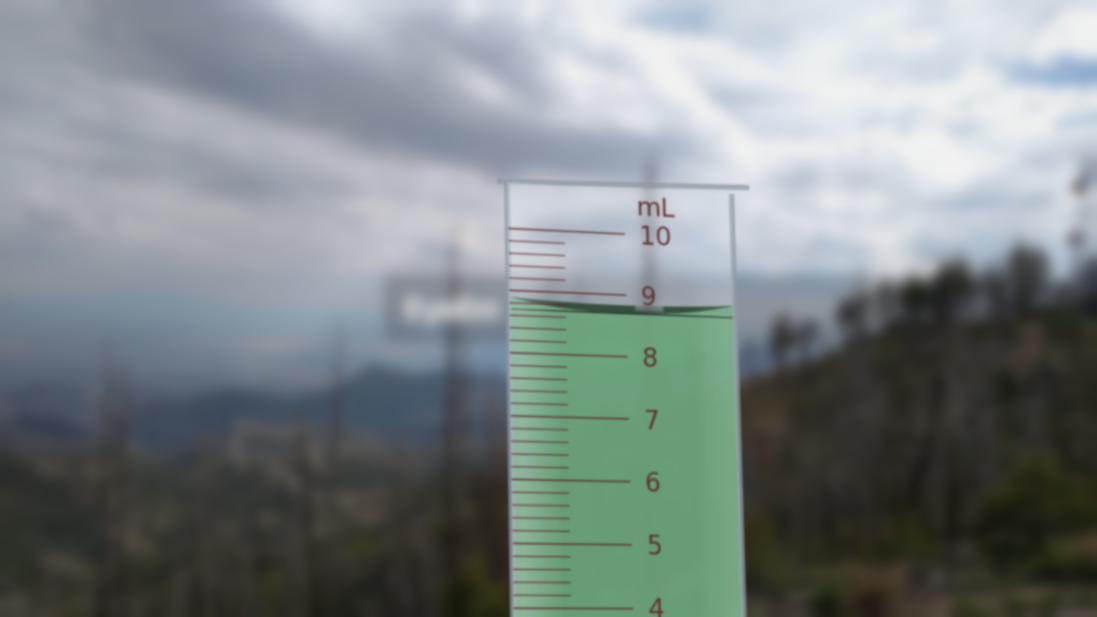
8.7 mL
